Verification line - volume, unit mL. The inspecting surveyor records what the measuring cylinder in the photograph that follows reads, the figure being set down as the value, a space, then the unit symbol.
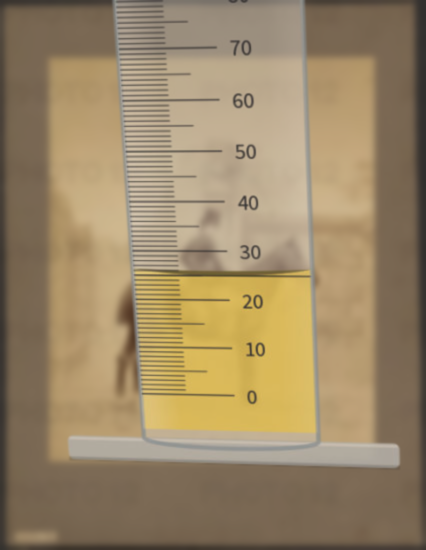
25 mL
